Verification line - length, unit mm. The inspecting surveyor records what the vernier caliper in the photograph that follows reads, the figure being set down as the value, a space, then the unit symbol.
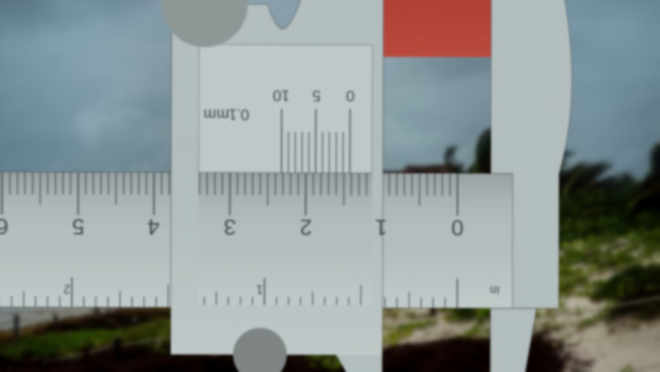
14.2 mm
